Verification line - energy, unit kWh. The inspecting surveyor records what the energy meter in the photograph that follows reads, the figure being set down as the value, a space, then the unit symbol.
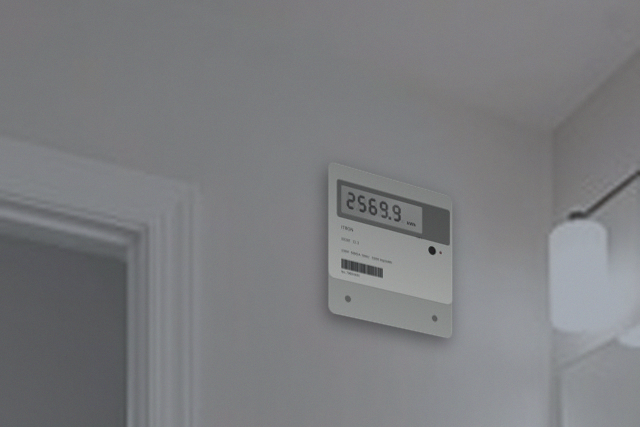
2569.9 kWh
